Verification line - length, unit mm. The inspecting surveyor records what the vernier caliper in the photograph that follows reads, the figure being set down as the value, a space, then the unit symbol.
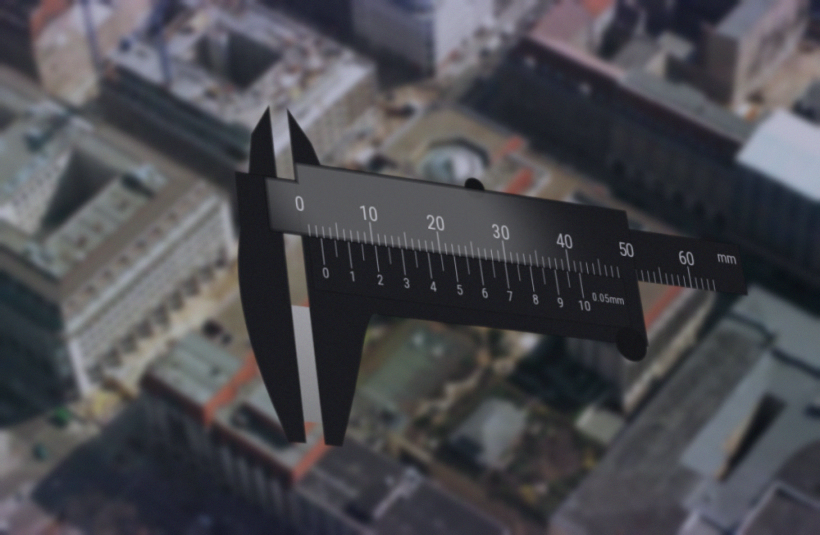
2.6 mm
